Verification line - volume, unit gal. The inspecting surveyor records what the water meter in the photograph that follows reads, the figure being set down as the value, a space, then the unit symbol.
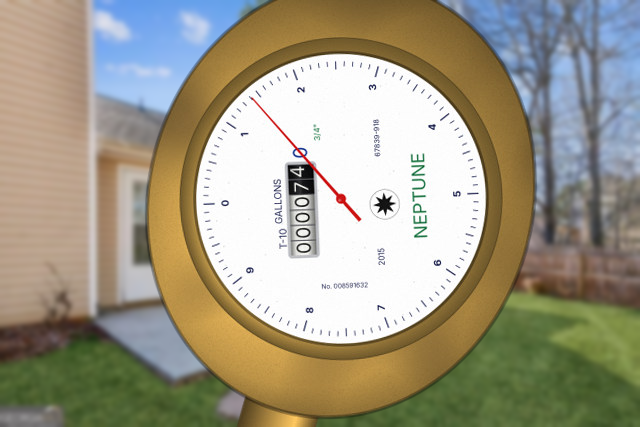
741.4 gal
